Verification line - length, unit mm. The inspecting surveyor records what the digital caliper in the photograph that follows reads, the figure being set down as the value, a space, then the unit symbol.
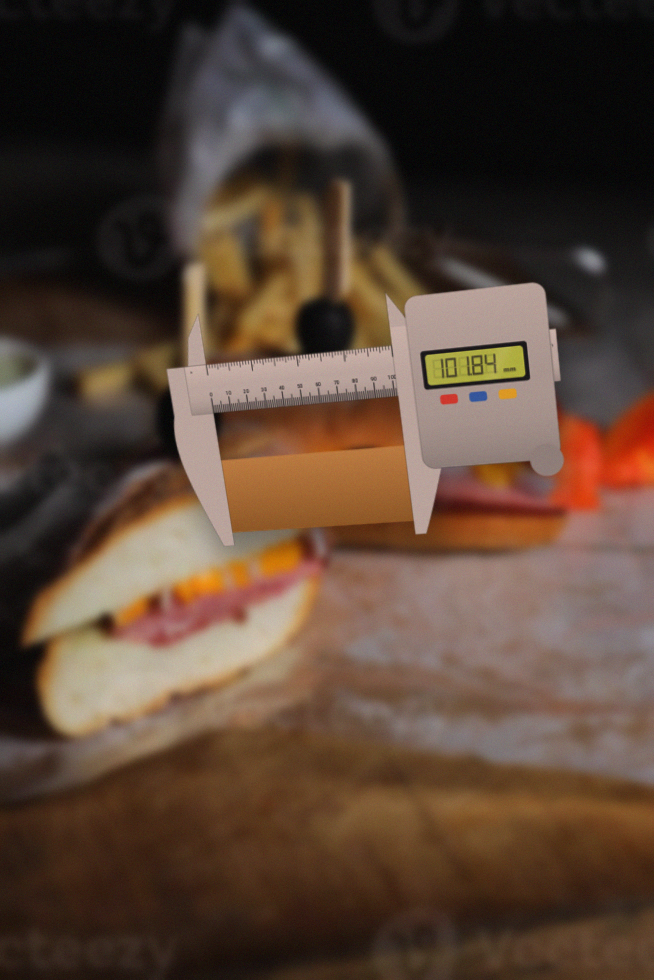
101.84 mm
